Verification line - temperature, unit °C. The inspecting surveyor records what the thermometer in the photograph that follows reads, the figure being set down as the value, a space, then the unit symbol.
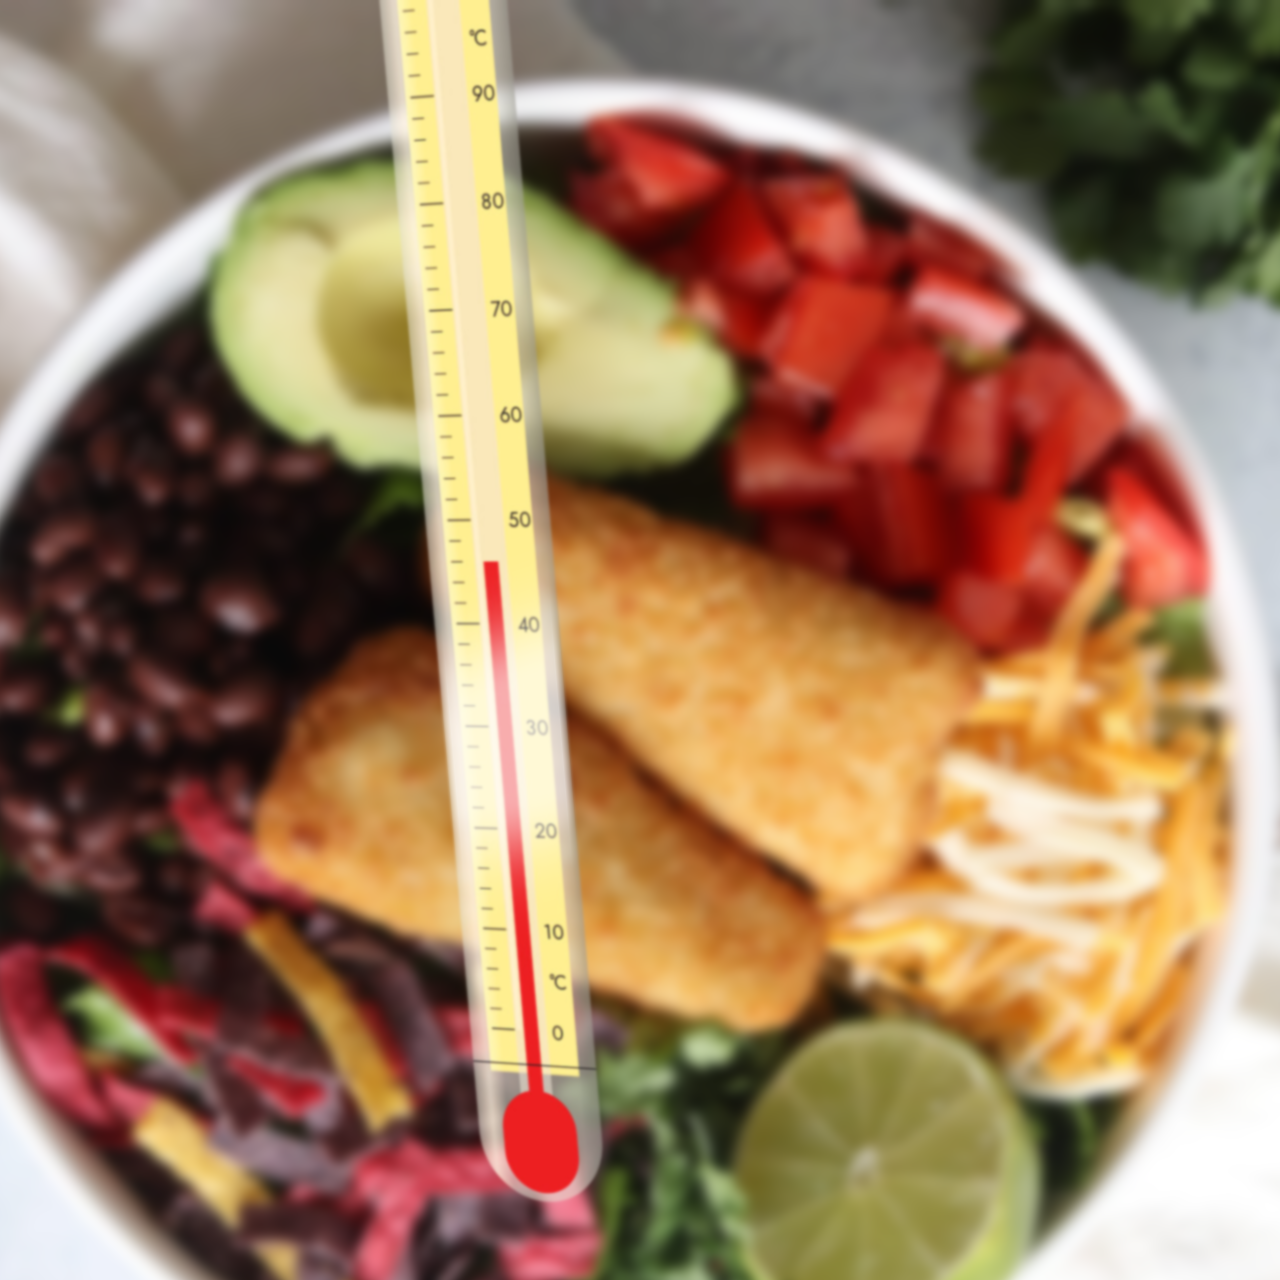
46 °C
